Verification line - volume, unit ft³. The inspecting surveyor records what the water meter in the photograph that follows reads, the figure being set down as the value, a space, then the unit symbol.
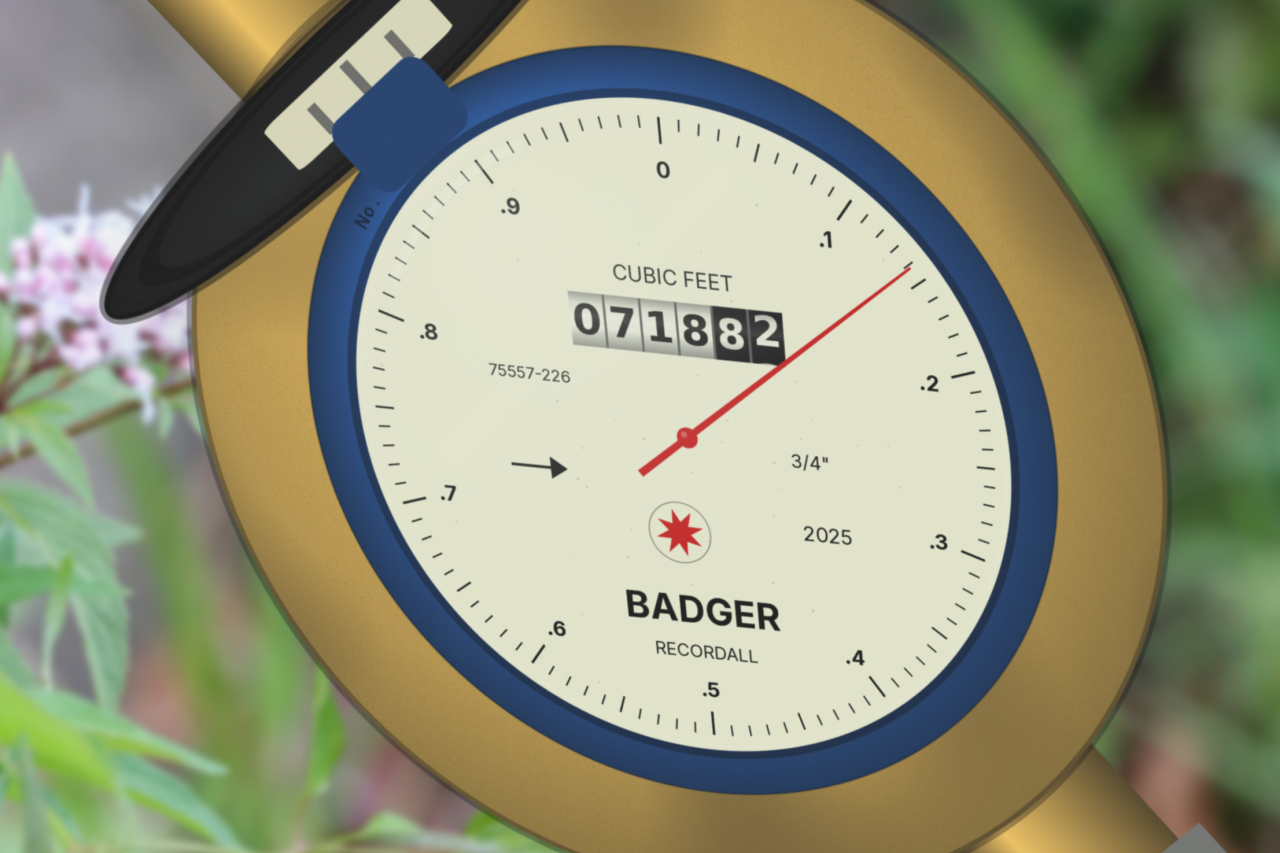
71882.14 ft³
